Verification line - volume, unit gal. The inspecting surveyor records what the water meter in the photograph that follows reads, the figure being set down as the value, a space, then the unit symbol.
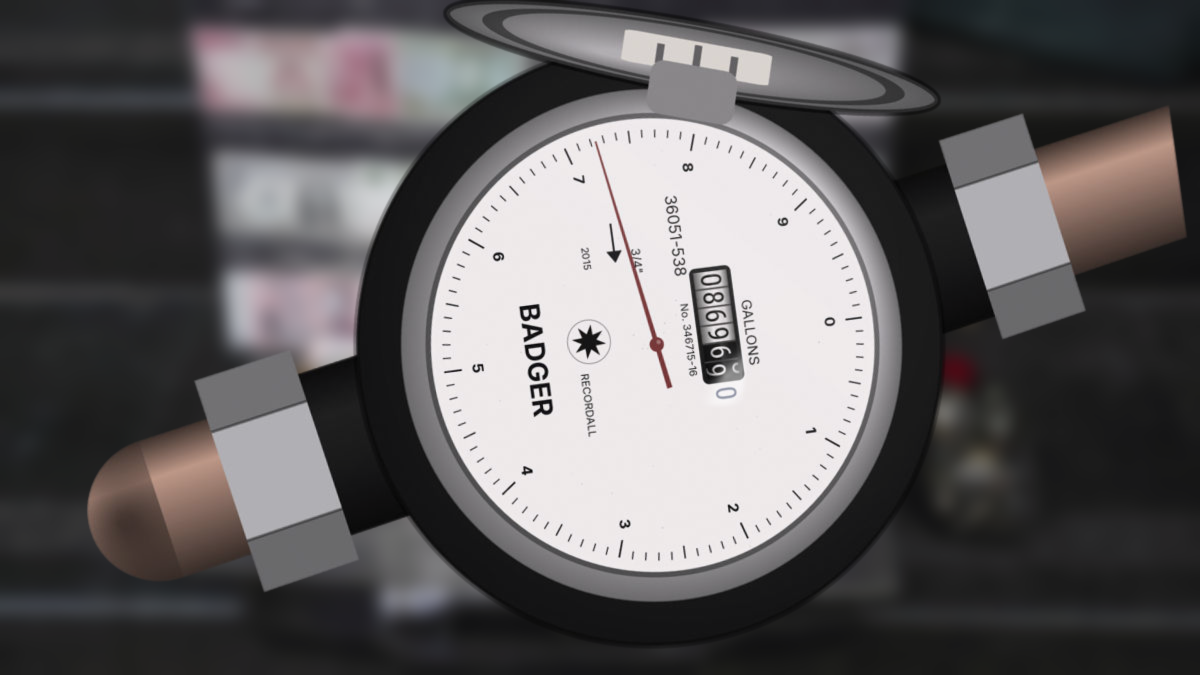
869687.2 gal
